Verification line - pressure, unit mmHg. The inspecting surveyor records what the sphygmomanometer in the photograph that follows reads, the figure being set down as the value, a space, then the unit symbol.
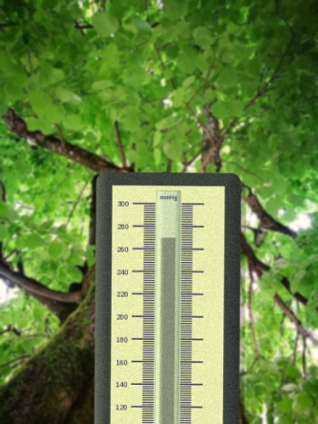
270 mmHg
